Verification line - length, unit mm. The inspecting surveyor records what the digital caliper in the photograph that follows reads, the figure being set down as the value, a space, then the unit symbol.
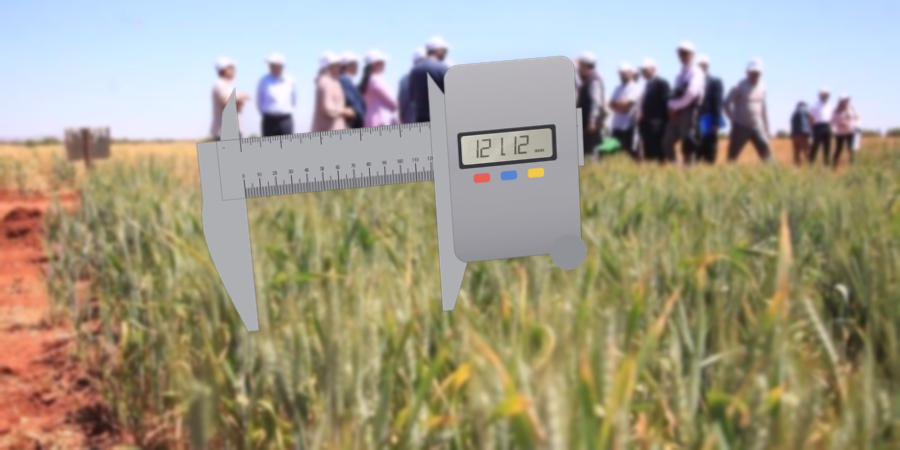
121.12 mm
